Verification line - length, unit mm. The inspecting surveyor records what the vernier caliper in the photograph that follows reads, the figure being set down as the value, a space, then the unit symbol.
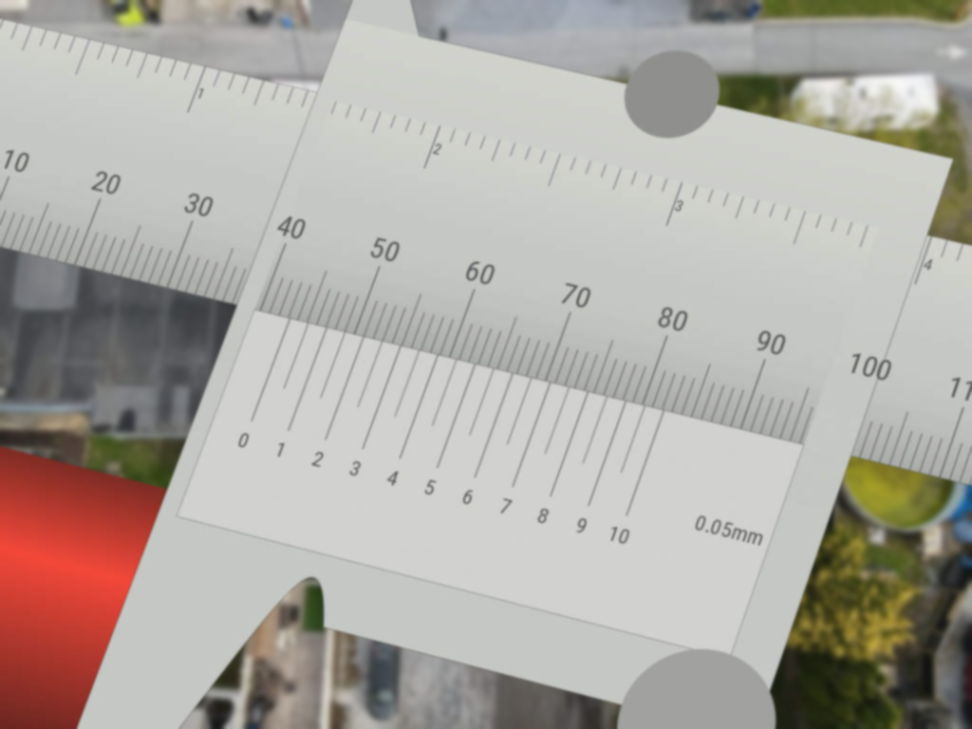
43.2 mm
